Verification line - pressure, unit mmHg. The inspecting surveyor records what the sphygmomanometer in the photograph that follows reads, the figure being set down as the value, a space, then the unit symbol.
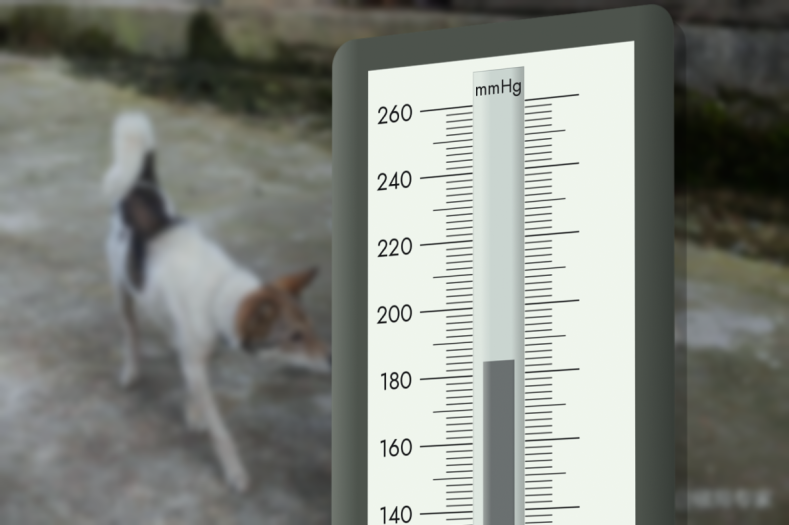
184 mmHg
